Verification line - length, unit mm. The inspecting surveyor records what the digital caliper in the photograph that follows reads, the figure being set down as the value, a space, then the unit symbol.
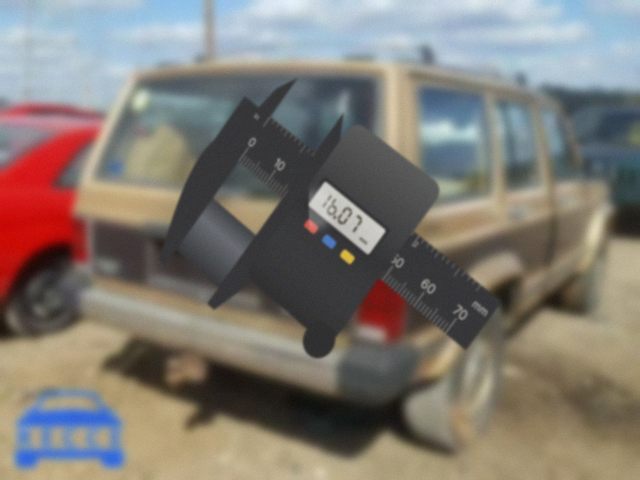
16.07 mm
